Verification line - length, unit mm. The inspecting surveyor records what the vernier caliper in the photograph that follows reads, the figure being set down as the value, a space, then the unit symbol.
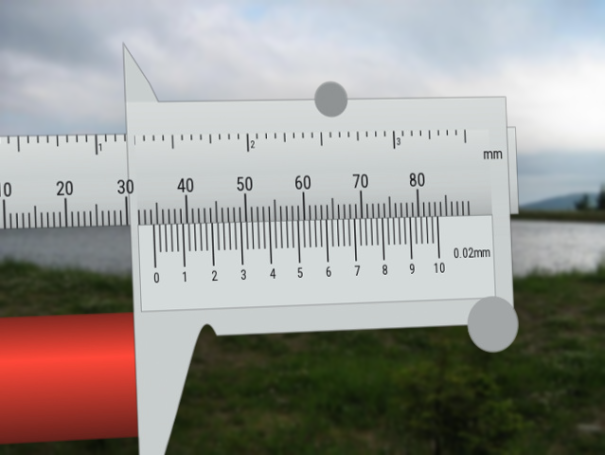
34.4 mm
